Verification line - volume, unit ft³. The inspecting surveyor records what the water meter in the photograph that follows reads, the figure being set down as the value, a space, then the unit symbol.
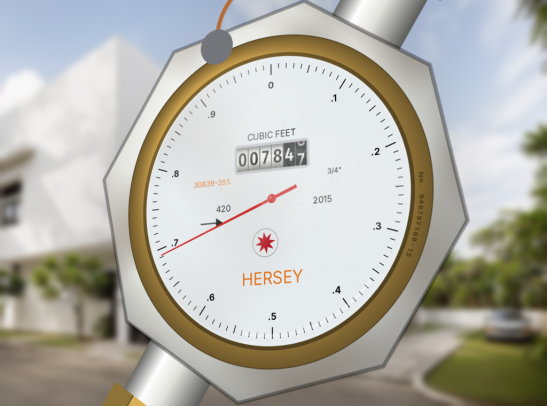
7846.69 ft³
